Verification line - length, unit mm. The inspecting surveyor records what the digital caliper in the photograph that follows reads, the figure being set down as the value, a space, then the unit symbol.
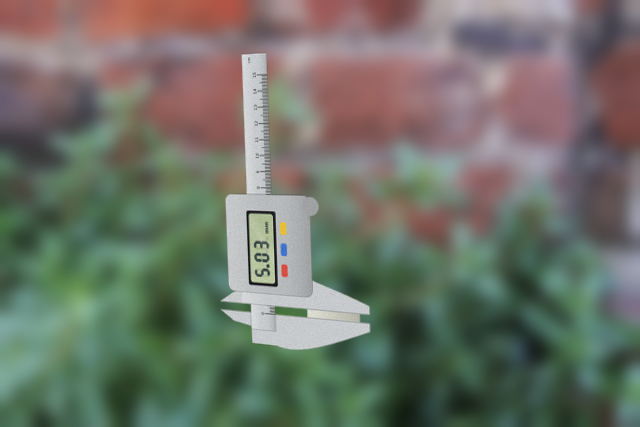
5.03 mm
